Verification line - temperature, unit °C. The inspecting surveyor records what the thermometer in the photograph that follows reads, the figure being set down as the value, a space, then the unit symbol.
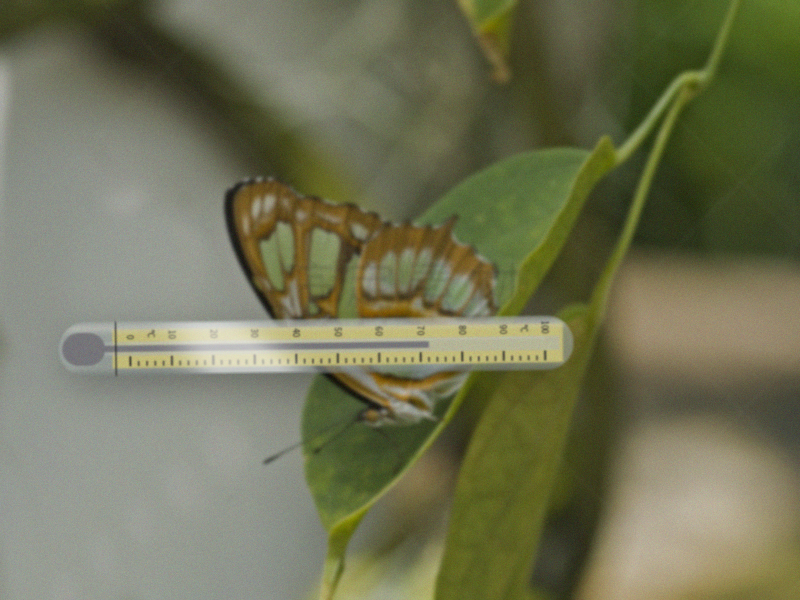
72 °C
